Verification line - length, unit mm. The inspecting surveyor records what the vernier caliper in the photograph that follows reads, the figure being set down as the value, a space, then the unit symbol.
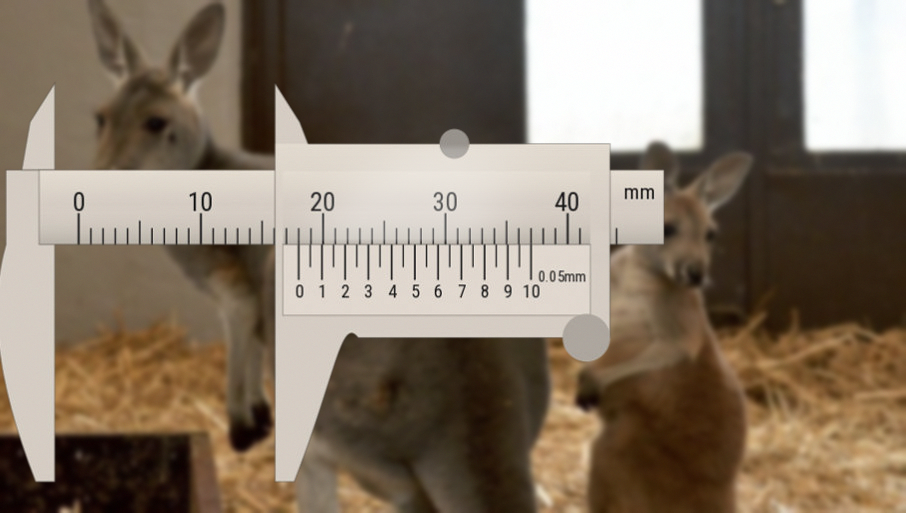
18.0 mm
